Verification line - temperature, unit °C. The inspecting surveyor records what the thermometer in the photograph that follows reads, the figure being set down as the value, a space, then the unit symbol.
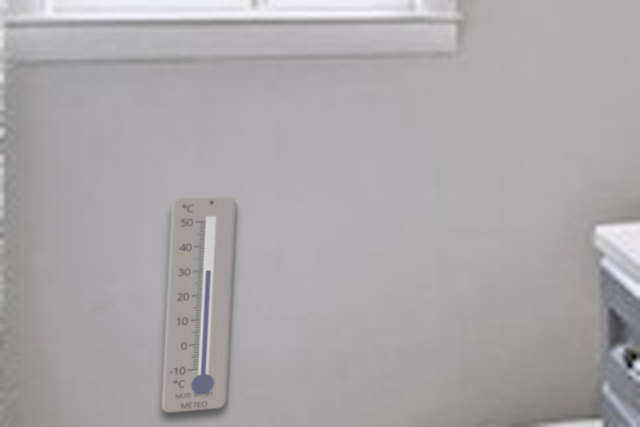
30 °C
